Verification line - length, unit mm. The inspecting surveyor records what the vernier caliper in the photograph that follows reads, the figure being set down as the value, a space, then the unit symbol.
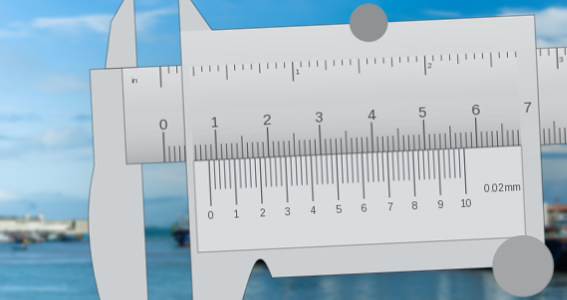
8.5 mm
